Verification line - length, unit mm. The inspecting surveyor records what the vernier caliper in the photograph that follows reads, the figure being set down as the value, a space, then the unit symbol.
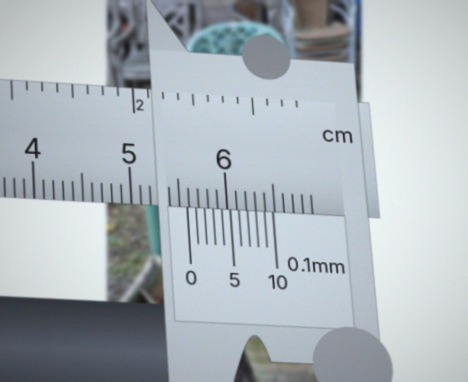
55.8 mm
